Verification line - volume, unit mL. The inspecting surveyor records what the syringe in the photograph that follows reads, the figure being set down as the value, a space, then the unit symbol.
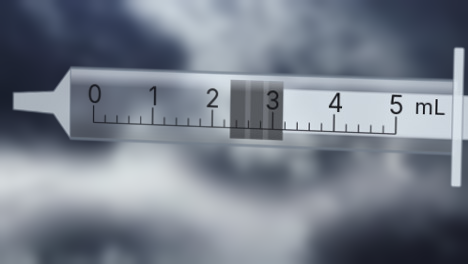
2.3 mL
